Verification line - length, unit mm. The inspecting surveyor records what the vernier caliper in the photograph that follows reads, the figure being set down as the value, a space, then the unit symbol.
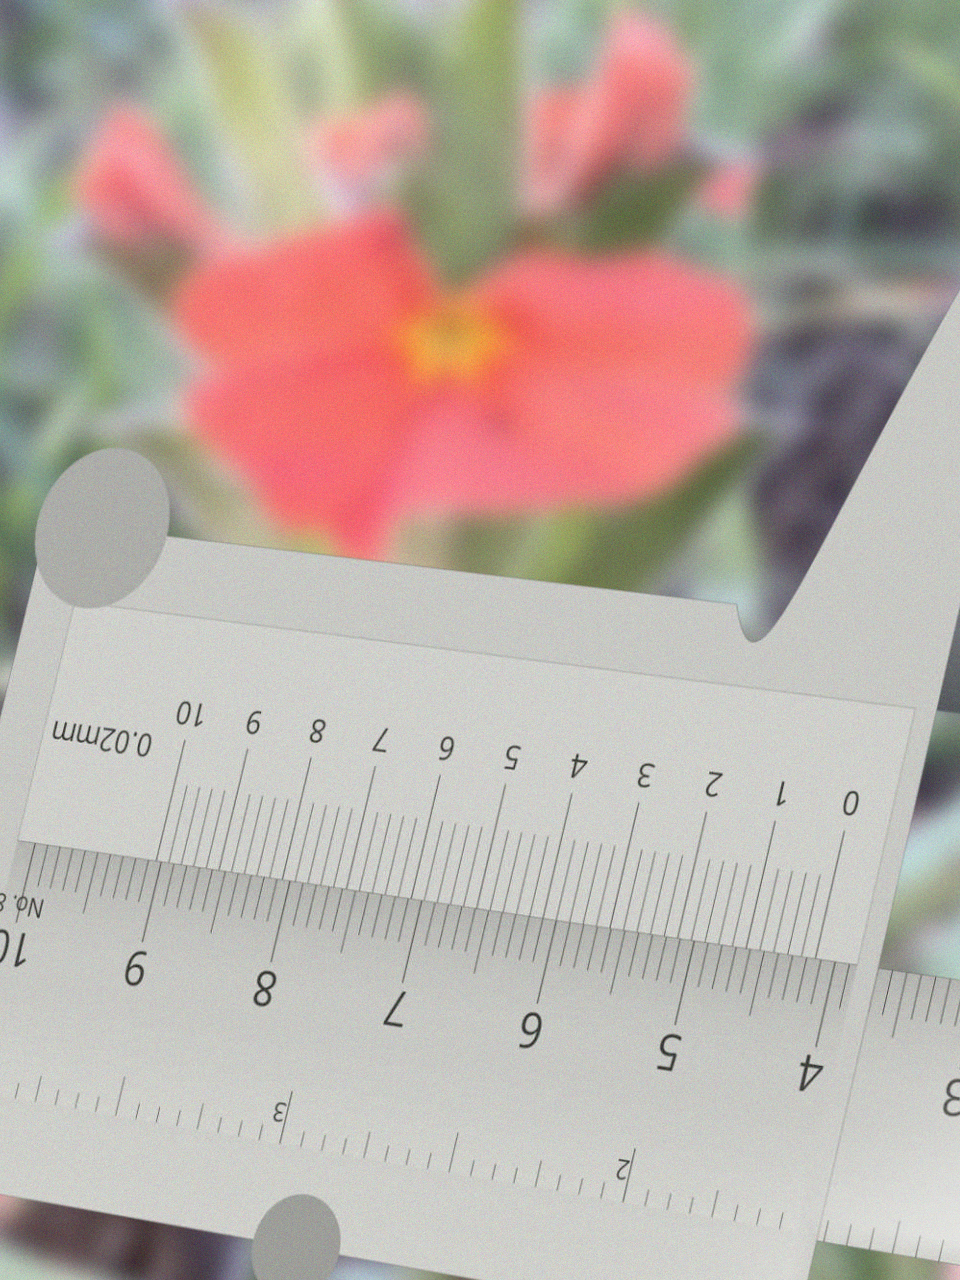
41.4 mm
